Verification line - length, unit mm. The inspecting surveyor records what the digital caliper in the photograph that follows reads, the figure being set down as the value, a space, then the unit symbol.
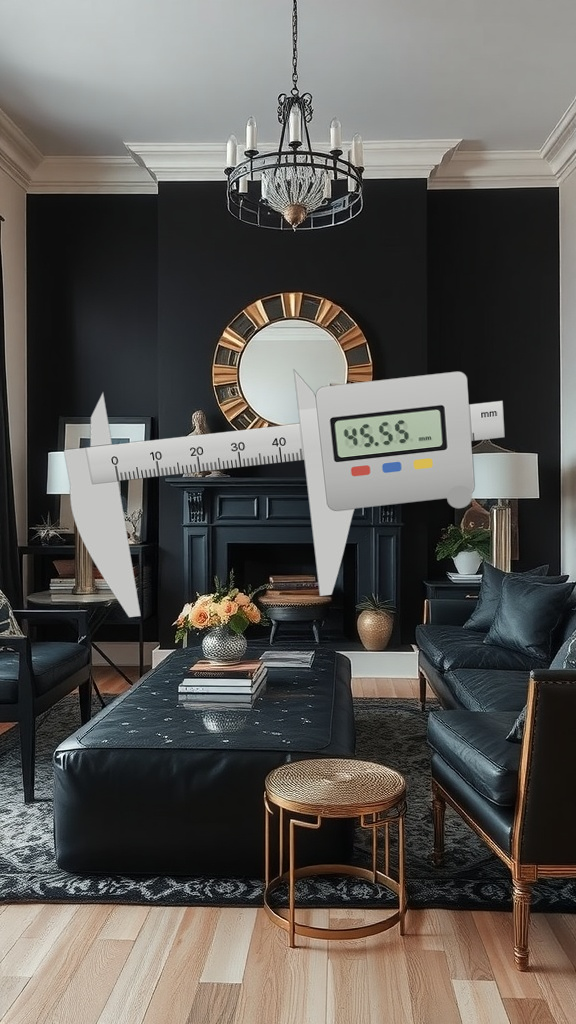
45.55 mm
